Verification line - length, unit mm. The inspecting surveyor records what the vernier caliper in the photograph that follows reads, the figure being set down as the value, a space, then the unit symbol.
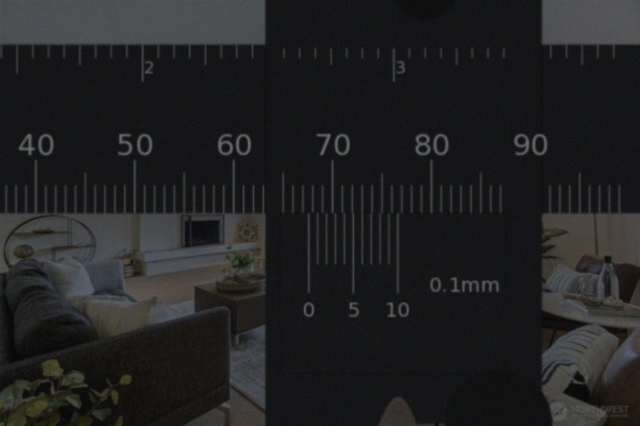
67.6 mm
